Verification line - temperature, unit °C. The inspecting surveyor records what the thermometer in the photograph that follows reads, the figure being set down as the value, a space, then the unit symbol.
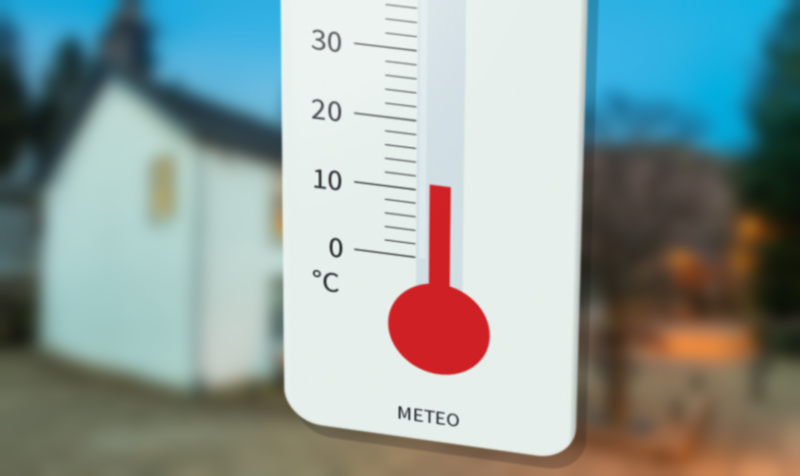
11 °C
